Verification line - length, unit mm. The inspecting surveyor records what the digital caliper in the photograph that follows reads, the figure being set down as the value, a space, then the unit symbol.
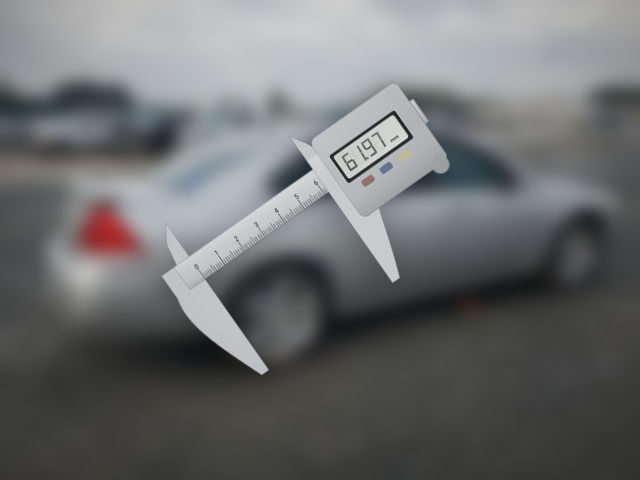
61.97 mm
